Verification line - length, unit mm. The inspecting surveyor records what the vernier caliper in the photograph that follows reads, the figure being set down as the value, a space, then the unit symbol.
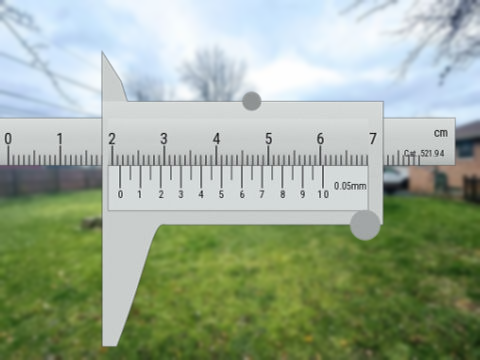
21.5 mm
